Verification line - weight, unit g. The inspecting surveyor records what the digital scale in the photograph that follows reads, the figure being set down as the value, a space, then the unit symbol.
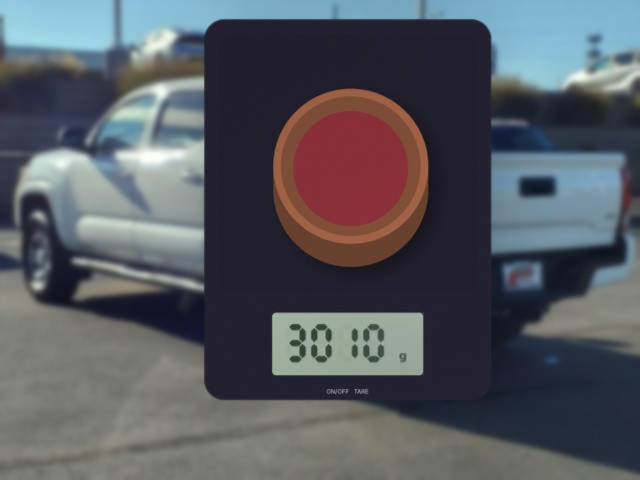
3010 g
